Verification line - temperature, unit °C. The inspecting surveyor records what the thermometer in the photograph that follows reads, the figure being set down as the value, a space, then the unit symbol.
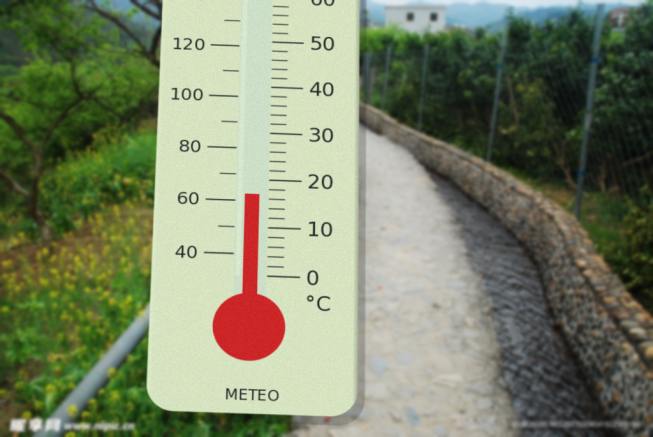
17 °C
